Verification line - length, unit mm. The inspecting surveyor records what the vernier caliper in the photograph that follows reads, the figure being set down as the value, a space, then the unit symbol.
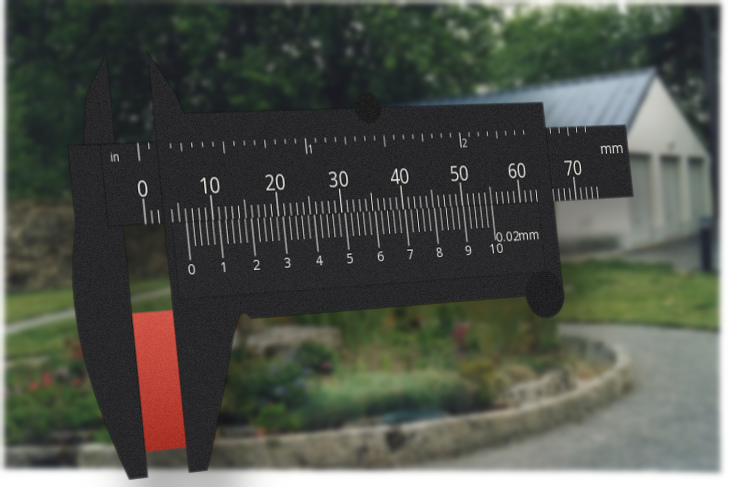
6.0 mm
